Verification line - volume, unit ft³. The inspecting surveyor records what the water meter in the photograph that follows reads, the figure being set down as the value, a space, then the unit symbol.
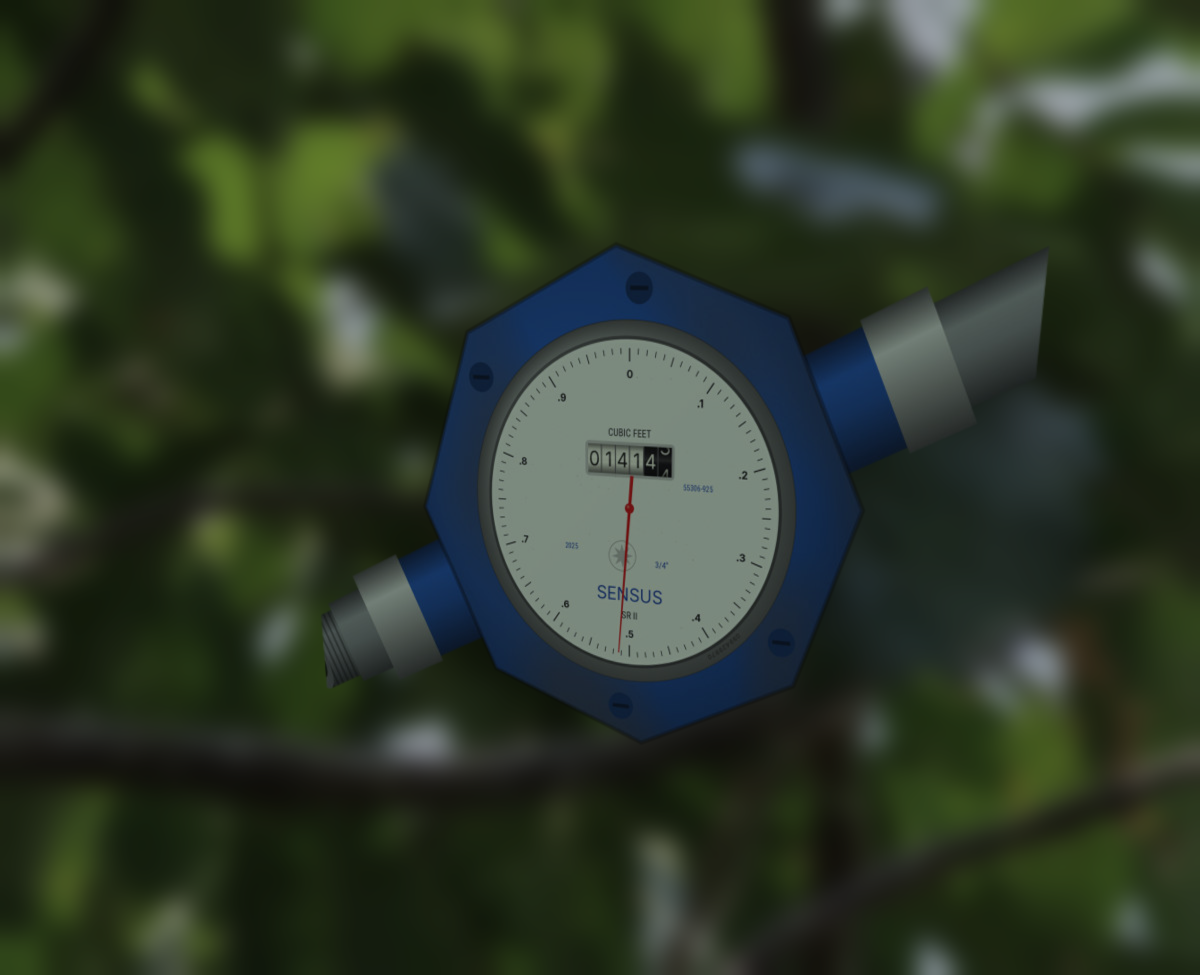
14143.51 ft³
